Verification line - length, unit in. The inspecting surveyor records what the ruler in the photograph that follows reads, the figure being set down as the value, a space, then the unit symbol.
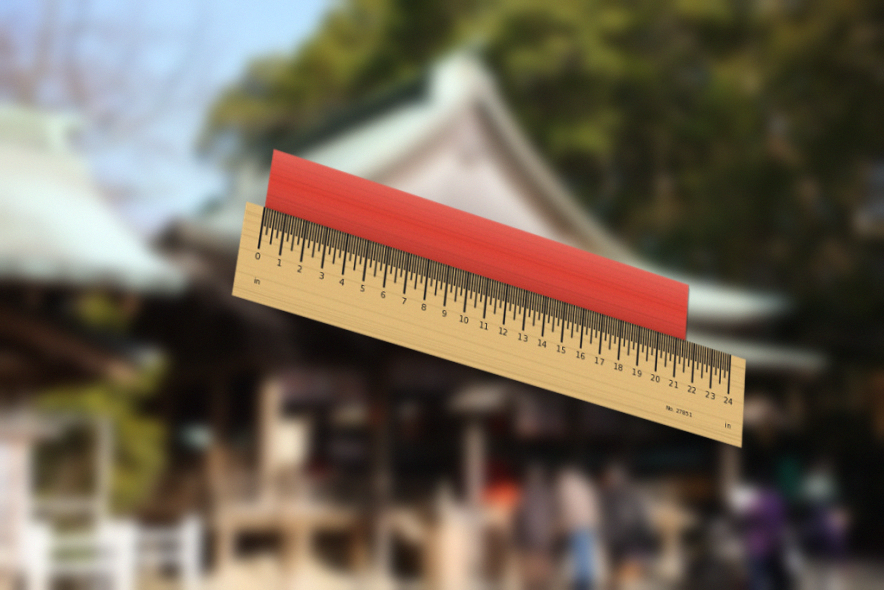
21.5 in
